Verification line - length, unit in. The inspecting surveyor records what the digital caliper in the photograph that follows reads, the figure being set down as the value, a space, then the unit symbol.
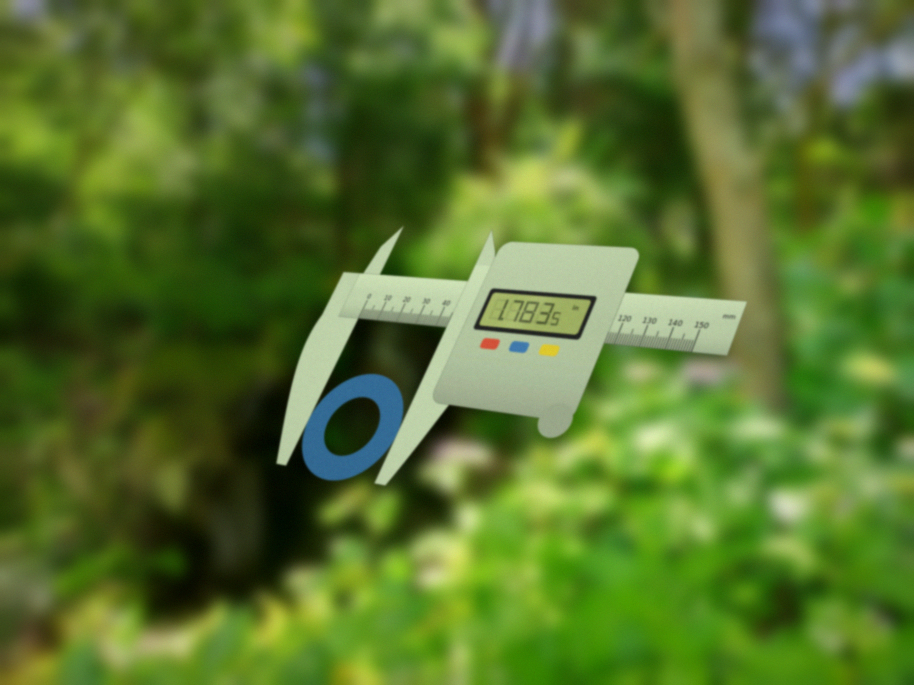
1.7835 in
